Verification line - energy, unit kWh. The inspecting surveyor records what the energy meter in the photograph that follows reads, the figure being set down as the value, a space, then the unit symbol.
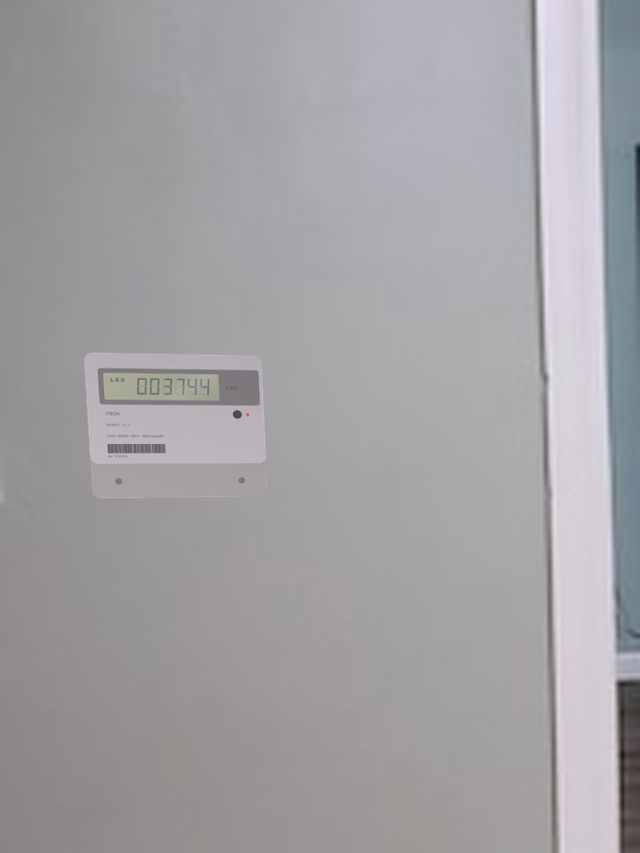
3744 kWh
